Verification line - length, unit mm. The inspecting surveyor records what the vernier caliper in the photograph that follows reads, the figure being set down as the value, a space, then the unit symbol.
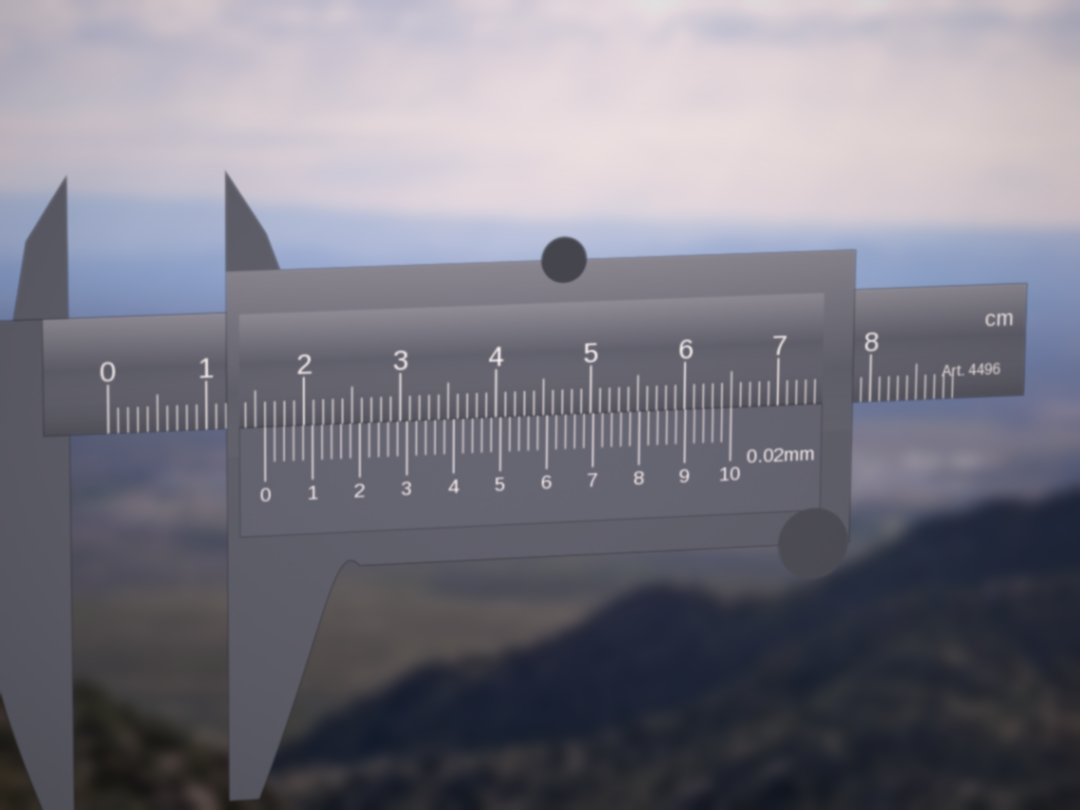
16.0 mm
